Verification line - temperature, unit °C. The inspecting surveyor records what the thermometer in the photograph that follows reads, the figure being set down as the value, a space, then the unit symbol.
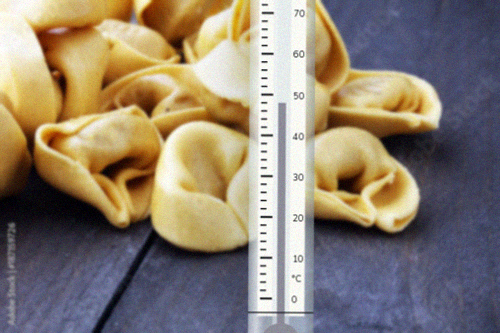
48 °C
